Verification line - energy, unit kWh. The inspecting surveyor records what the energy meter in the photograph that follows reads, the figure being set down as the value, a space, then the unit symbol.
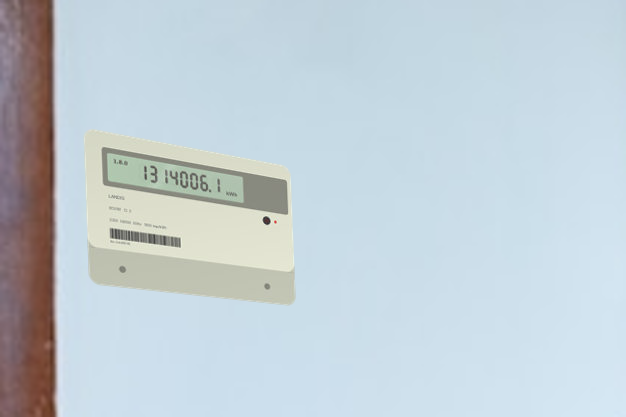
1314006.1 kWh
